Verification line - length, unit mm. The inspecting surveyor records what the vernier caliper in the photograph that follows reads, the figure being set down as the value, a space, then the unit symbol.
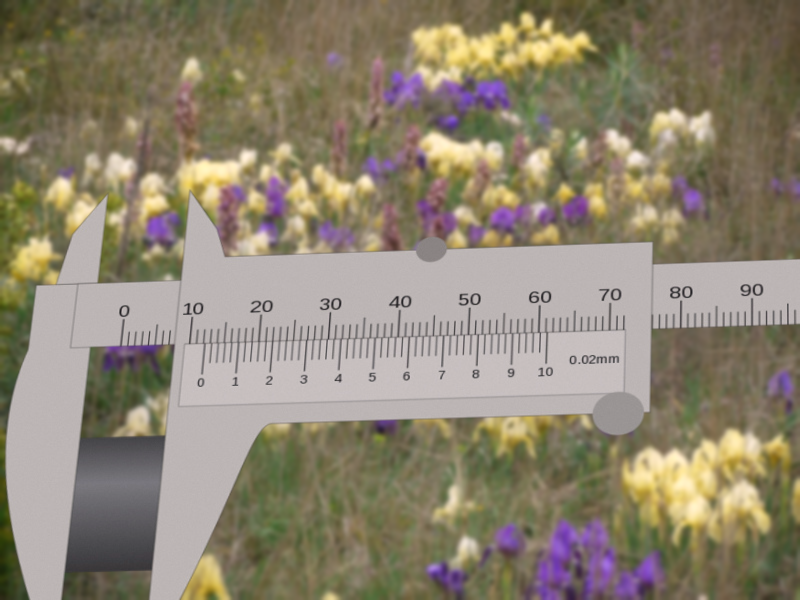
12.2 mm
